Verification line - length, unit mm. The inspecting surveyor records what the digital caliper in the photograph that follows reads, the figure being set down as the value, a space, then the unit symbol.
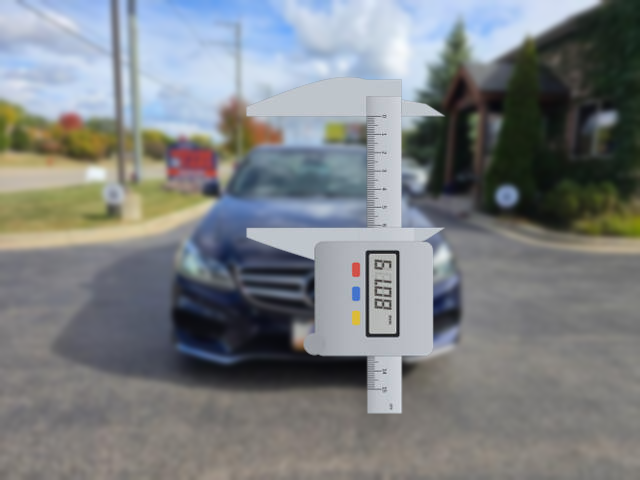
61.08 mm
